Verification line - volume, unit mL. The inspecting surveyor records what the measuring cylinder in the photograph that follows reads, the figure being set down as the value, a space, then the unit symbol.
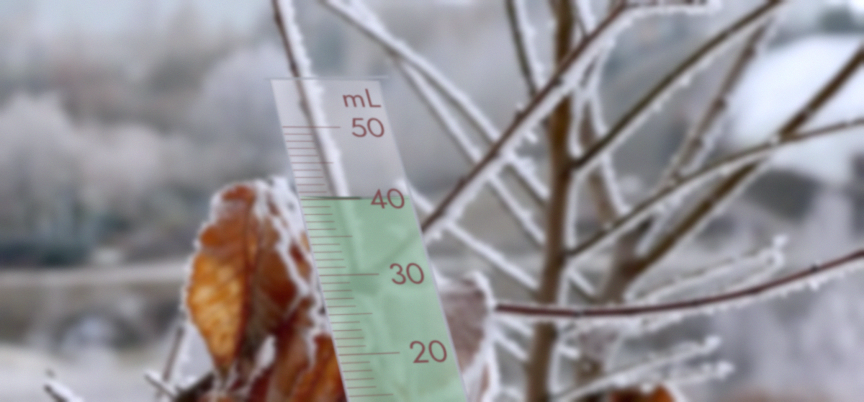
40 mL
